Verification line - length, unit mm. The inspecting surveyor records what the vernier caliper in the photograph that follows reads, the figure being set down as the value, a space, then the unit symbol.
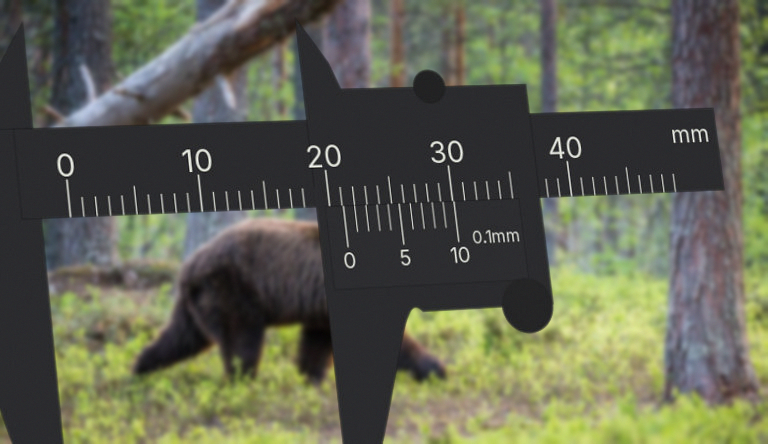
21.1 mm
